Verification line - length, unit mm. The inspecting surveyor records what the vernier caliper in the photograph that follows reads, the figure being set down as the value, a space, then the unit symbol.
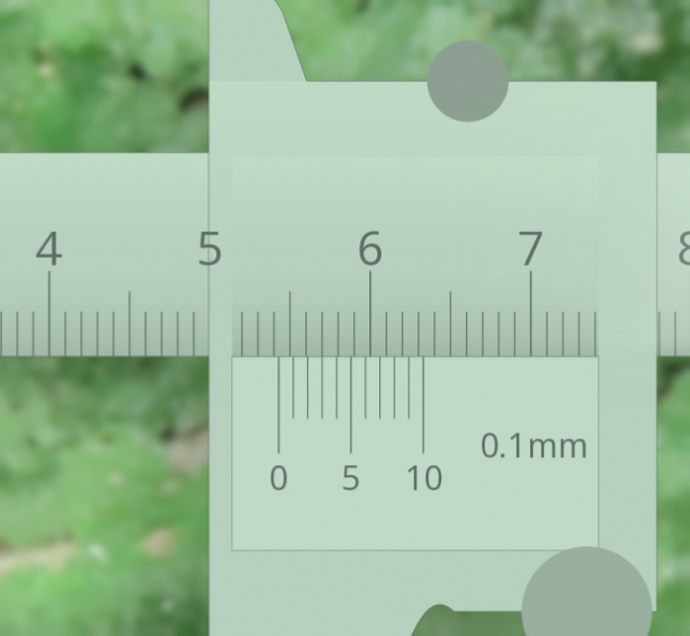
54.3 mm
